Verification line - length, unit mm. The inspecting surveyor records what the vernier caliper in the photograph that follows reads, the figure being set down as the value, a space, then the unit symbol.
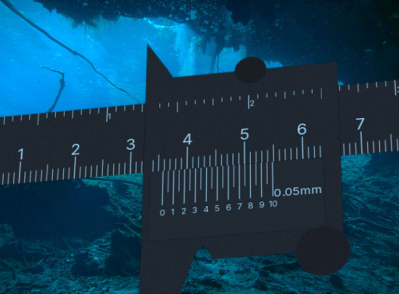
35.8 mm
